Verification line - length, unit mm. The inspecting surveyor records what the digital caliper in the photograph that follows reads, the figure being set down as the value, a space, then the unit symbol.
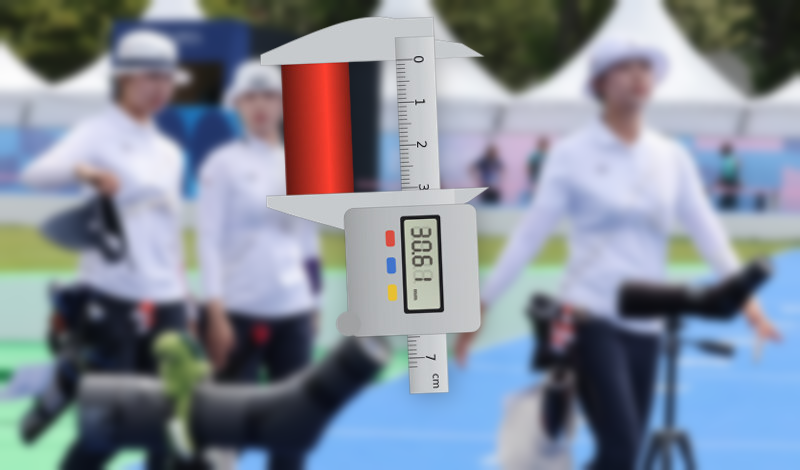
30.61 mm
